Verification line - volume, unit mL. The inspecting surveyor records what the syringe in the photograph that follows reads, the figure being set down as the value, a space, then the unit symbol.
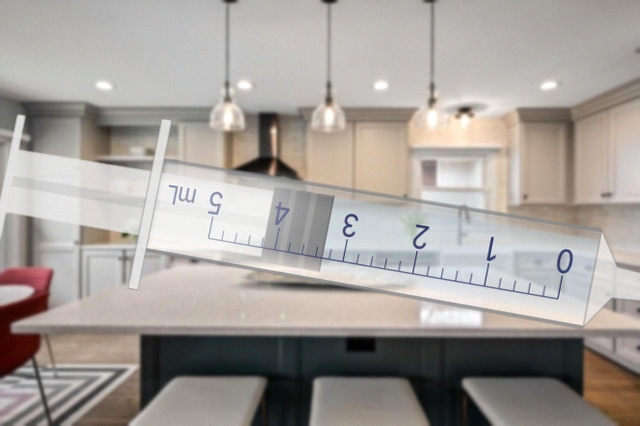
3.3 mL
